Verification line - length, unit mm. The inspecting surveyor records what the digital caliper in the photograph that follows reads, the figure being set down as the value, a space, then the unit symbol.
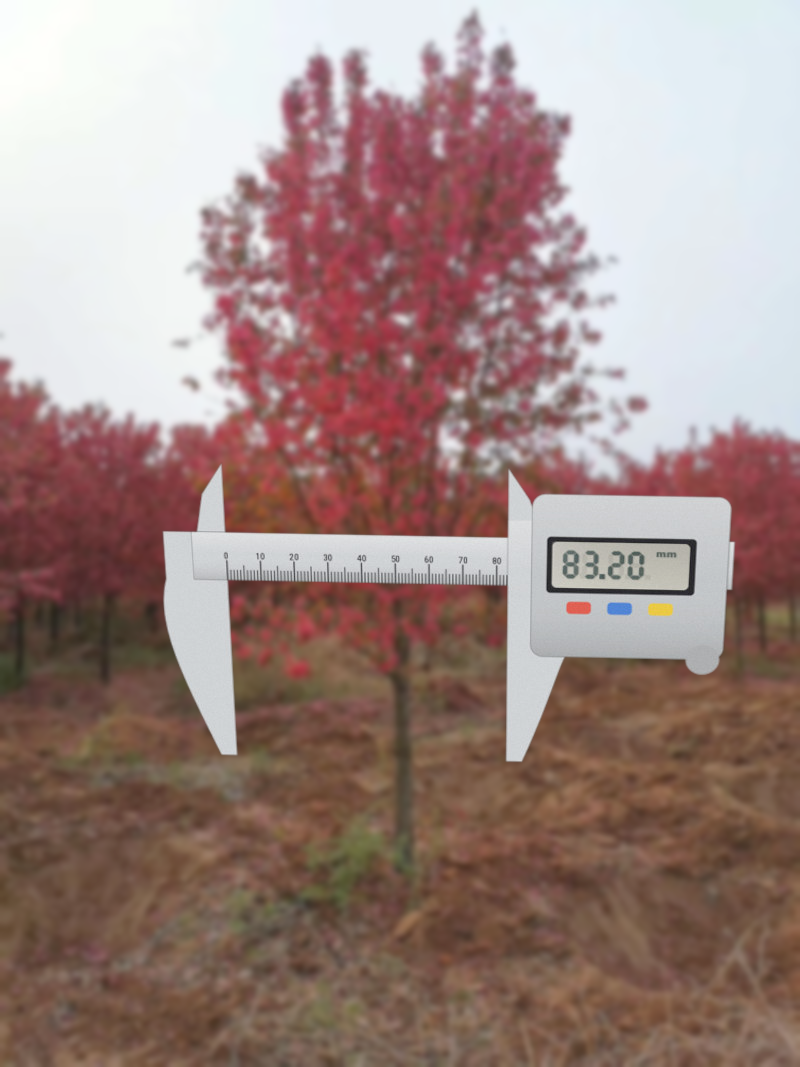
83.20 mm
